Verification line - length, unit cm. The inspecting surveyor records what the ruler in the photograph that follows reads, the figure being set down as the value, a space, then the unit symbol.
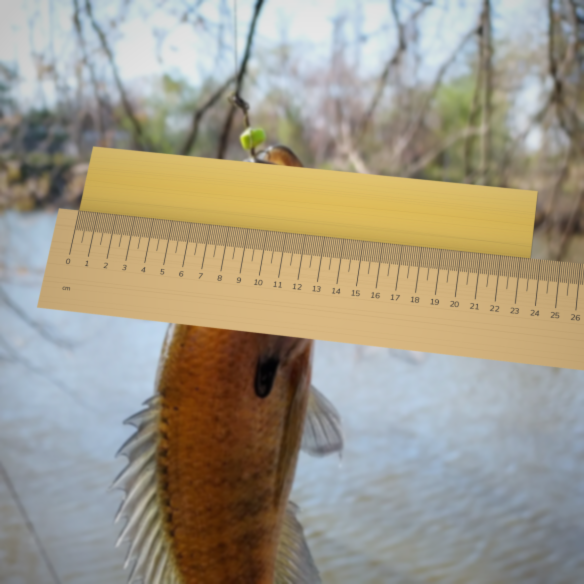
23.5 cm
